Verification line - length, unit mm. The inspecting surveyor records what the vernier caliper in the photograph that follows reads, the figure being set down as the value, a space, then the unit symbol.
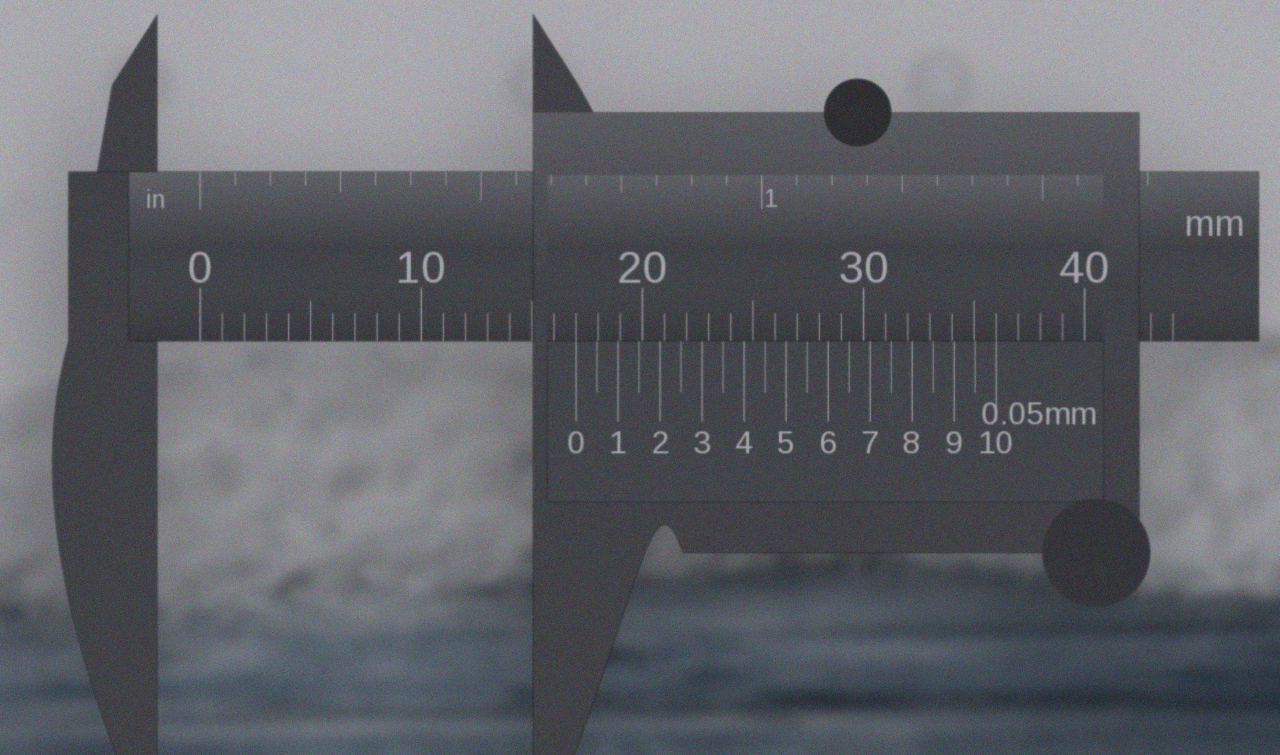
17.0 mm
